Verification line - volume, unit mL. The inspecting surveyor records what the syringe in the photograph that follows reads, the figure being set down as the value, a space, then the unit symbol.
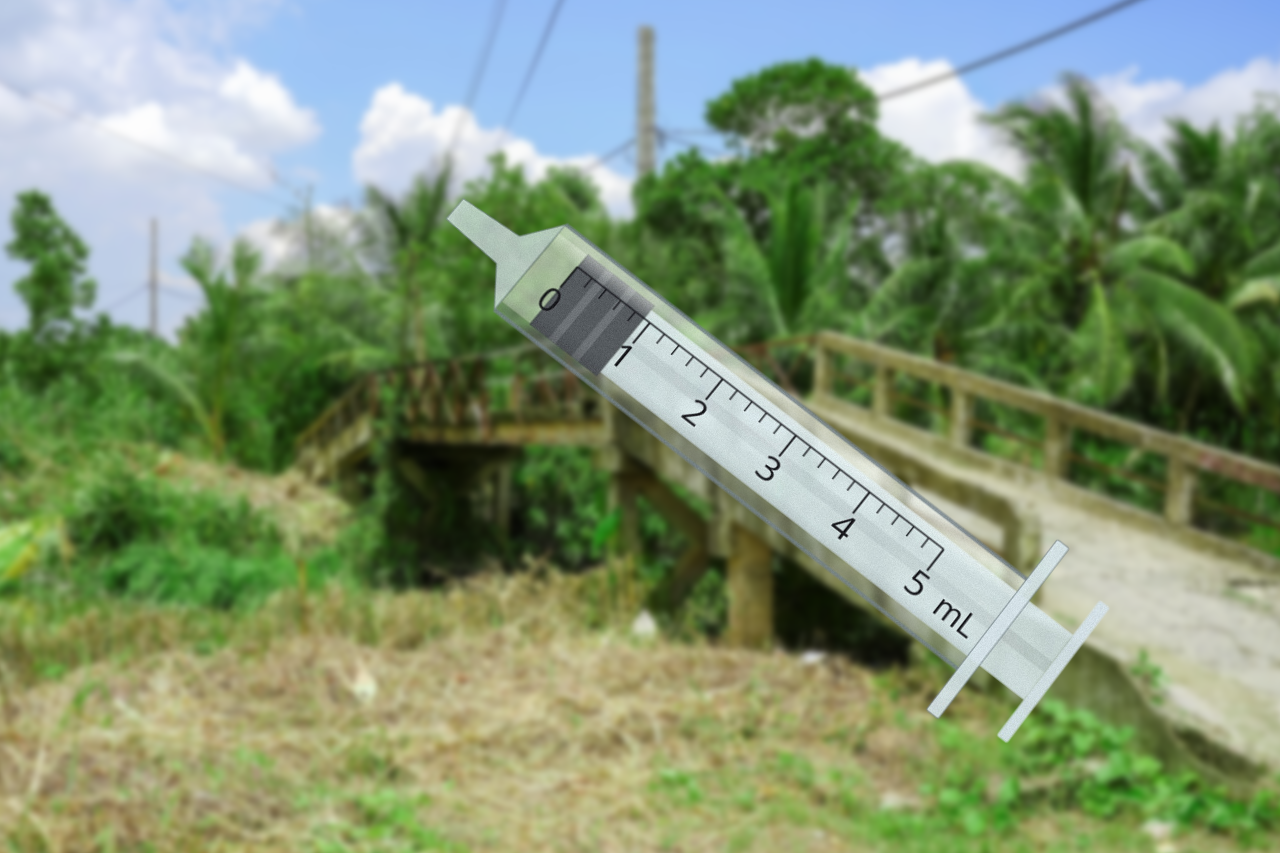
0 mL
